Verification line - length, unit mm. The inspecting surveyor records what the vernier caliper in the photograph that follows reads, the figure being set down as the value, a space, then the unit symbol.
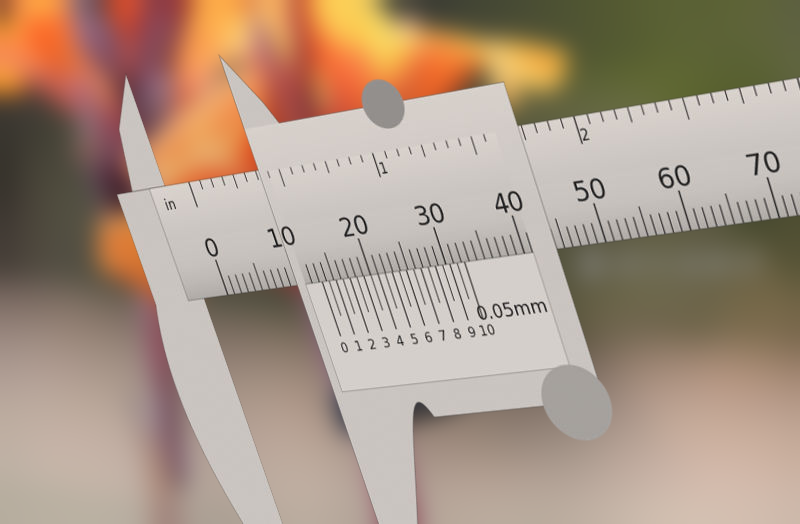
13.4 mm
